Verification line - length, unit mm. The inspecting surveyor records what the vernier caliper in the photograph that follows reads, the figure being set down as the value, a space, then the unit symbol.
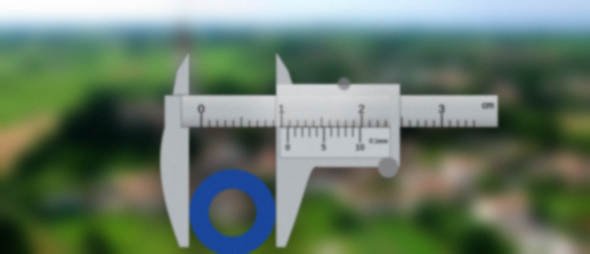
10.8 mm
